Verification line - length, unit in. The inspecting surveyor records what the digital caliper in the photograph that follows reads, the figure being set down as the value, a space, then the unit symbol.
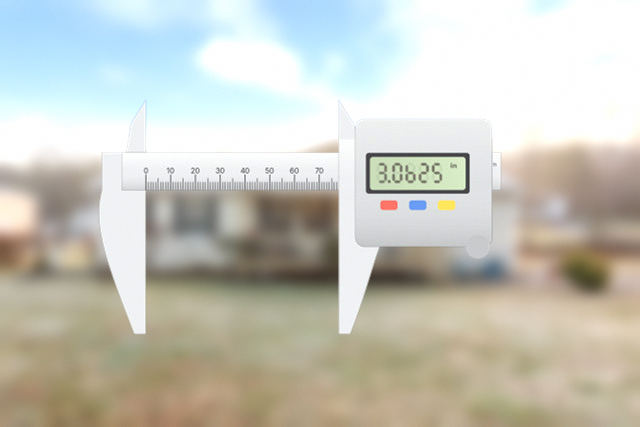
3.0625 in
